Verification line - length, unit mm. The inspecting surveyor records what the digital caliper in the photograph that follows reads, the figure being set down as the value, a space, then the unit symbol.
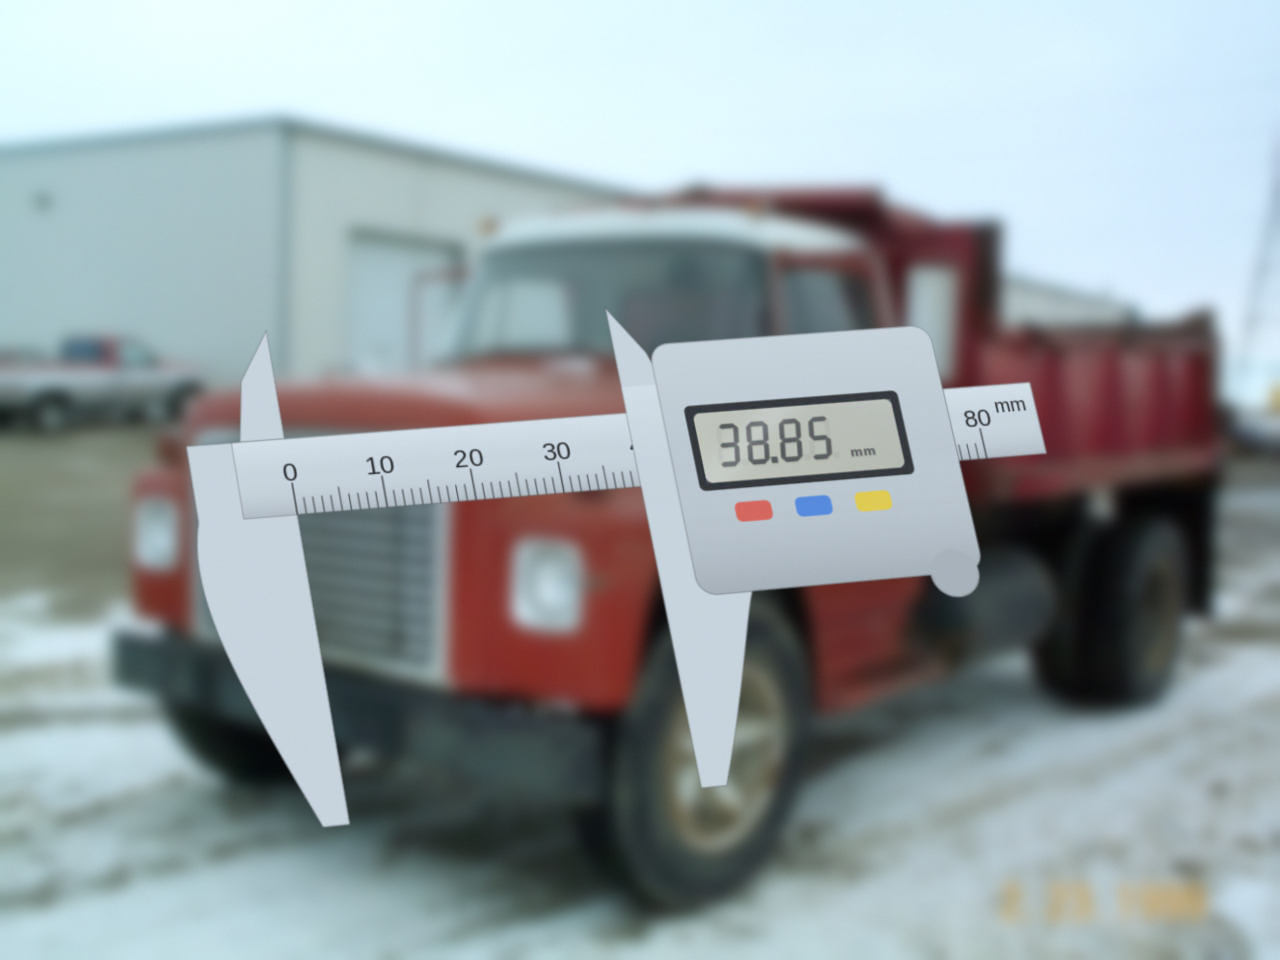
38.85 mm
